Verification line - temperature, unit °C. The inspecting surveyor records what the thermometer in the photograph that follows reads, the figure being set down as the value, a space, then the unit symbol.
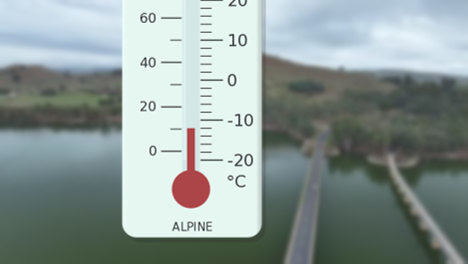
-12 °C
